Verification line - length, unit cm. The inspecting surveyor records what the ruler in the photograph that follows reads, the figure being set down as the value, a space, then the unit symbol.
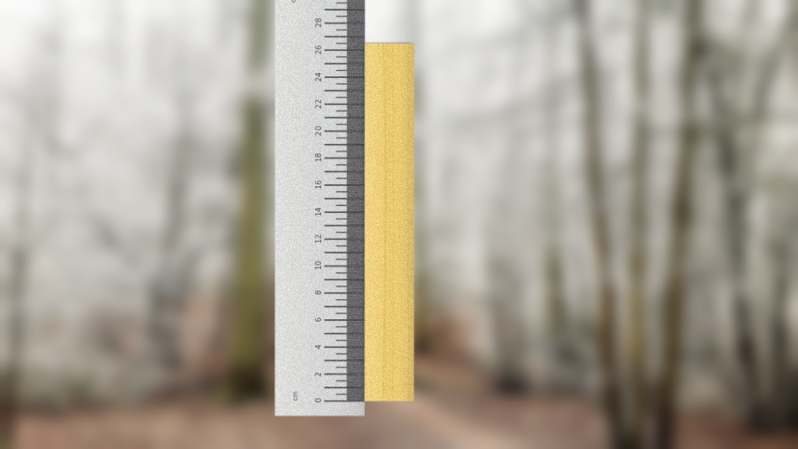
26.5 cm
